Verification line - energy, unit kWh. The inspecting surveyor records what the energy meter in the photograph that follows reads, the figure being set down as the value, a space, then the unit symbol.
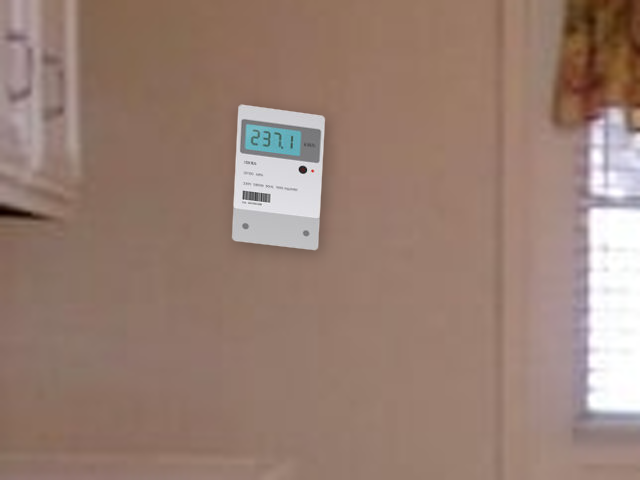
237.1 kWh
